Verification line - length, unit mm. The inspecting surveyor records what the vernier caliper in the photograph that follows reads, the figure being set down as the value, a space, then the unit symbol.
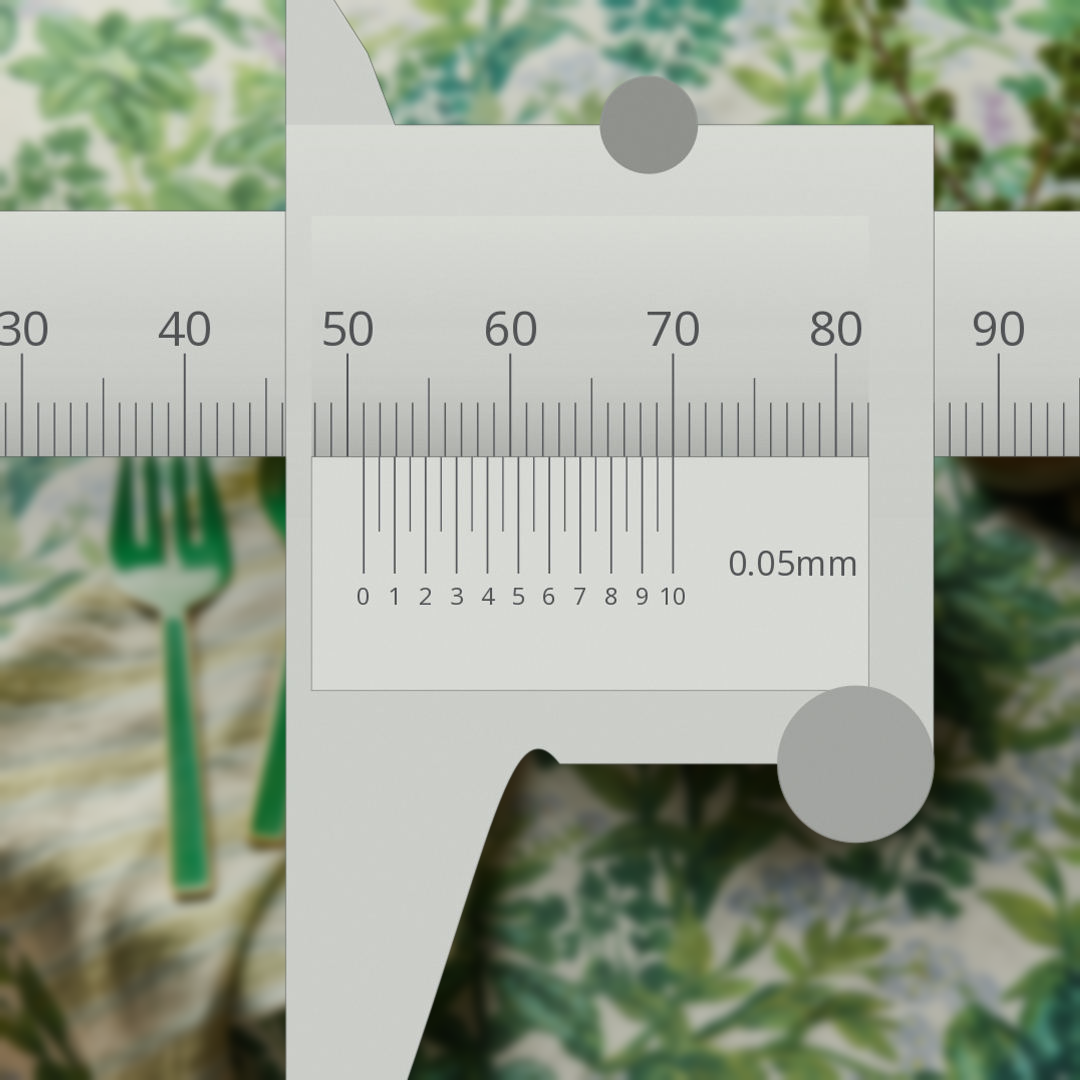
51.0 mm
